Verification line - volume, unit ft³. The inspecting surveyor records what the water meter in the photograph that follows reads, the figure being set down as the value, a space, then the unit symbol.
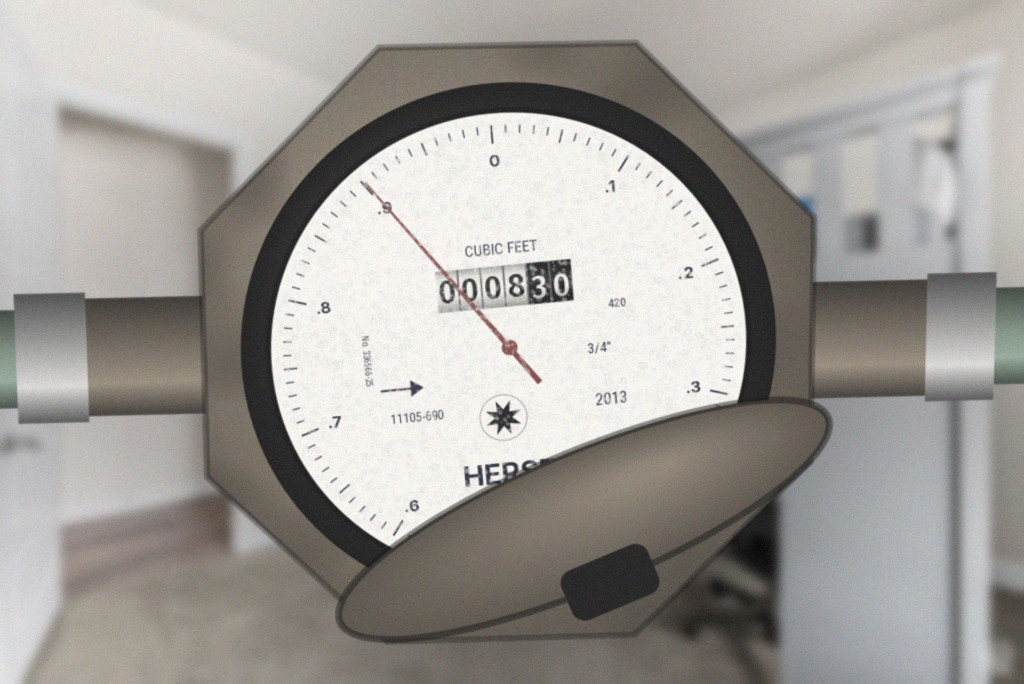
829.90 ft³
